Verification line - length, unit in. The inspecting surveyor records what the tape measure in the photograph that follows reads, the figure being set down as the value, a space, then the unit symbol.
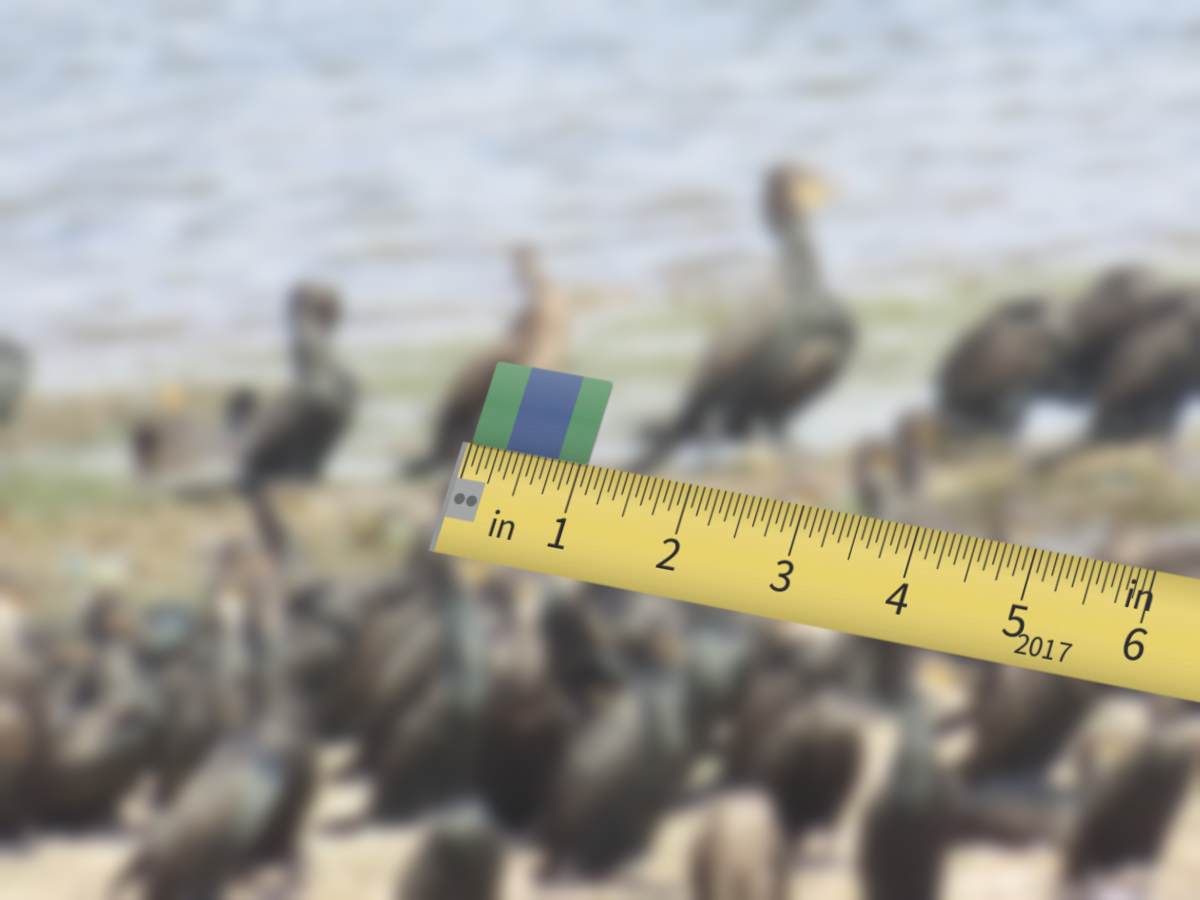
1.0625 in
